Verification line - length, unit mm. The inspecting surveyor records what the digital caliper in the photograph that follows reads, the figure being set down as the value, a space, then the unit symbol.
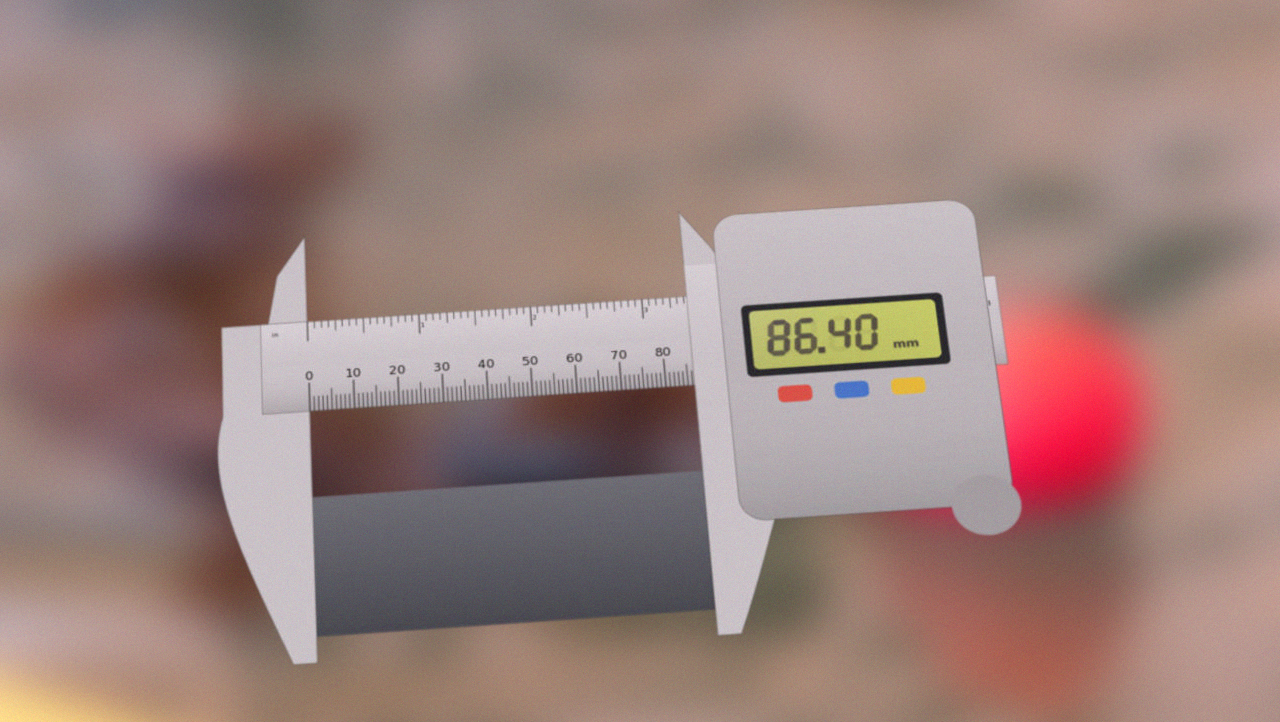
86.40 mm
